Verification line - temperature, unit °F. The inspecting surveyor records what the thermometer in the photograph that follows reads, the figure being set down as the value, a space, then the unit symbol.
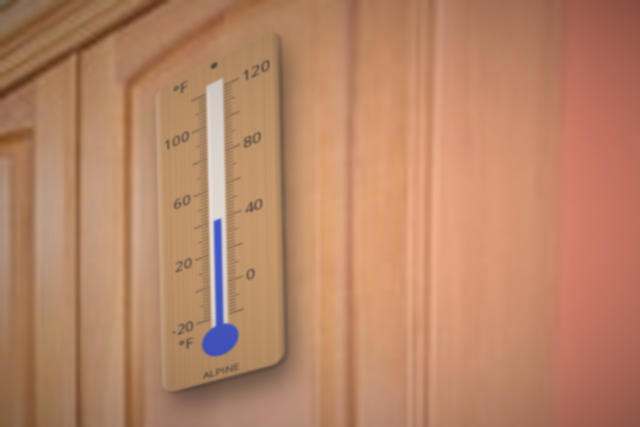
40 °F
